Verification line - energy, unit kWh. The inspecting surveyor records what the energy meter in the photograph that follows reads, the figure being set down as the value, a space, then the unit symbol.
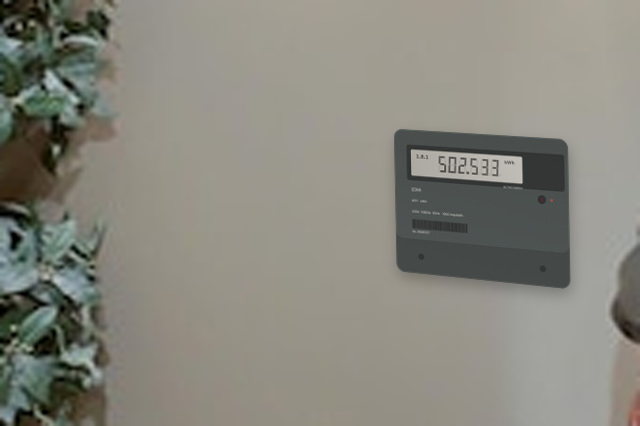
502.533 kWh
